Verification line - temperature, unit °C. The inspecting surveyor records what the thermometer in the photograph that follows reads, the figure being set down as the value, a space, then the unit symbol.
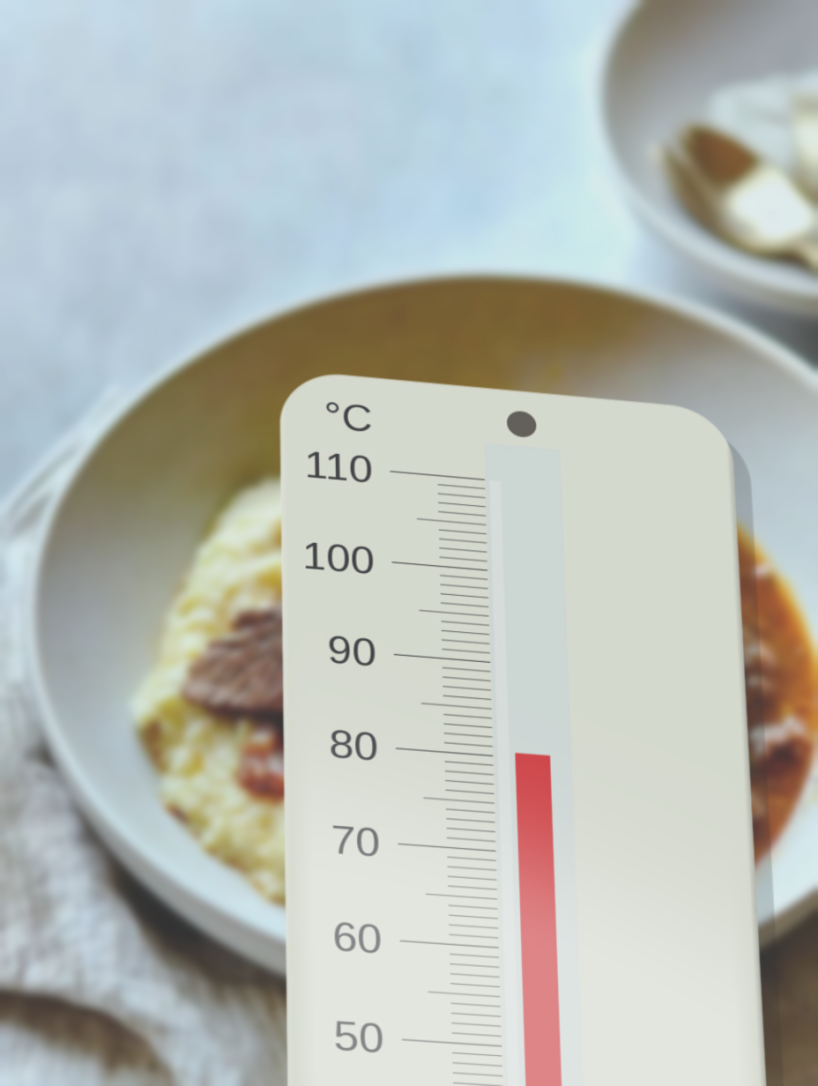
80.5 °C
